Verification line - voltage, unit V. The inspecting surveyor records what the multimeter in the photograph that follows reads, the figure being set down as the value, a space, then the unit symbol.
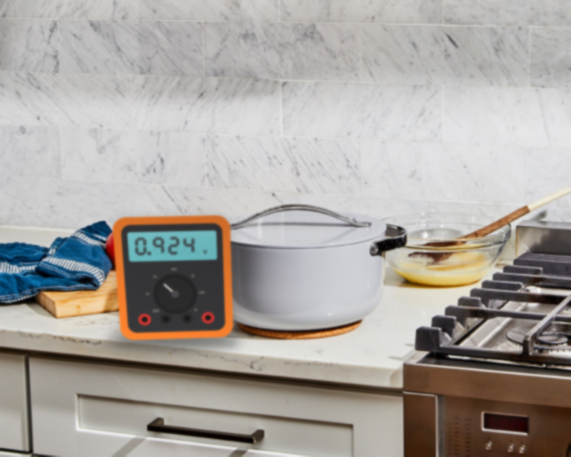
0.924 V
